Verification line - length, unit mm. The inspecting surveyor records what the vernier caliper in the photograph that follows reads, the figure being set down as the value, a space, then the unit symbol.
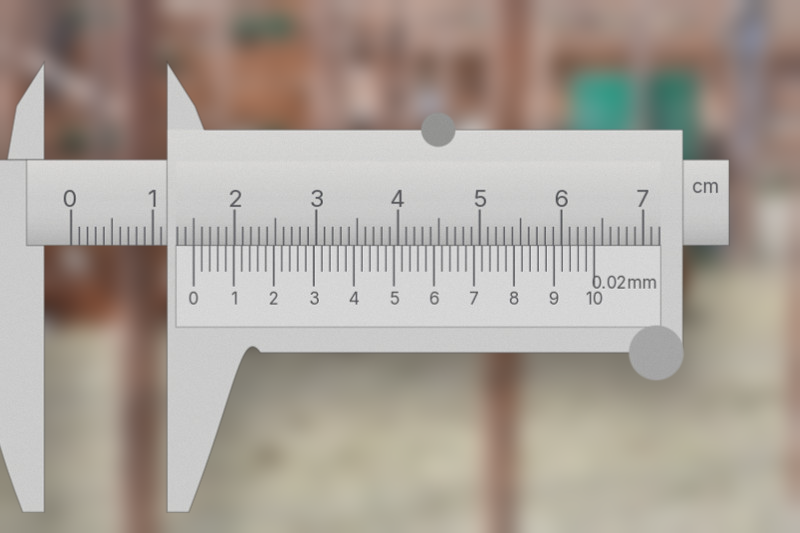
15.0 mm
